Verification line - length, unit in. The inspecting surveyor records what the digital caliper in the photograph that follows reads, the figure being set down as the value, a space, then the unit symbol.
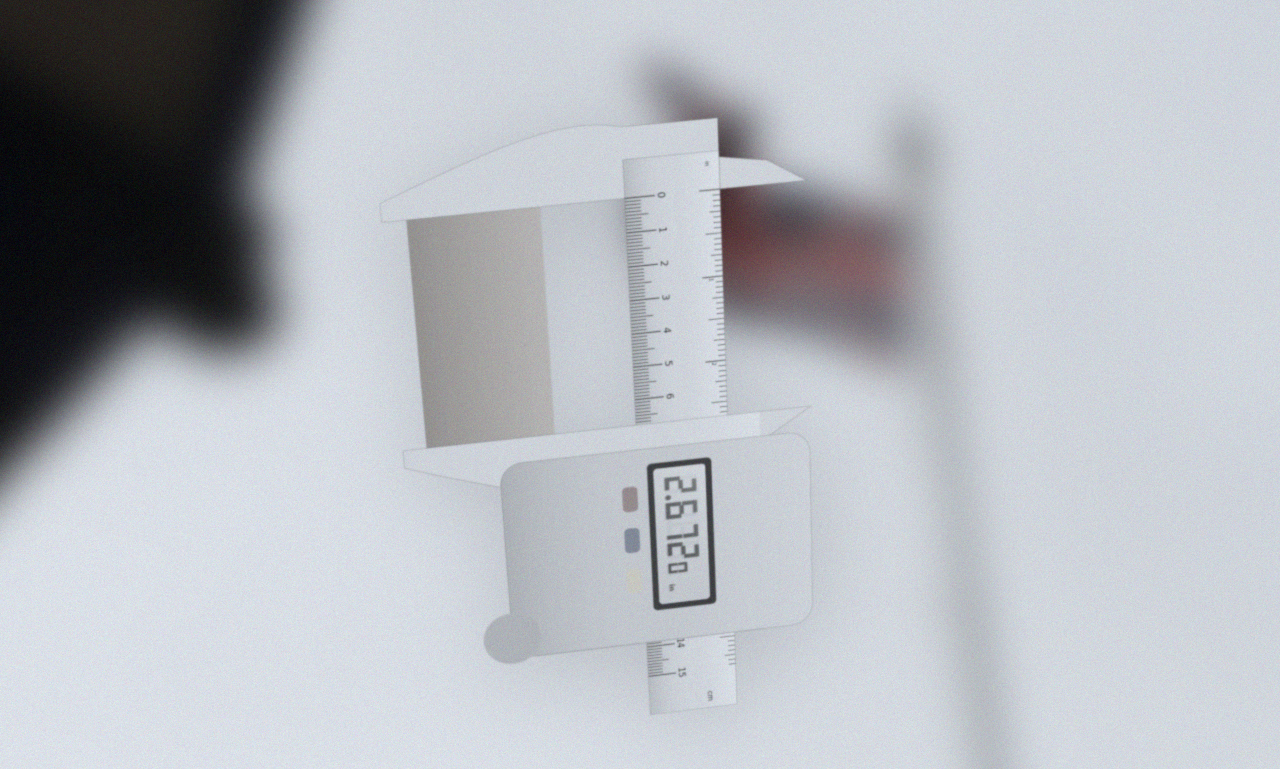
2.6720 in
